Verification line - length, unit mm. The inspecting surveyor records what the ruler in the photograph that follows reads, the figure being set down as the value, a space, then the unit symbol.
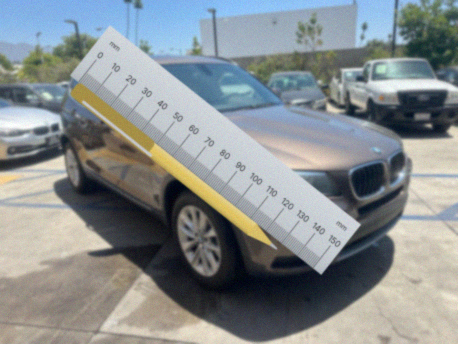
130 mm
